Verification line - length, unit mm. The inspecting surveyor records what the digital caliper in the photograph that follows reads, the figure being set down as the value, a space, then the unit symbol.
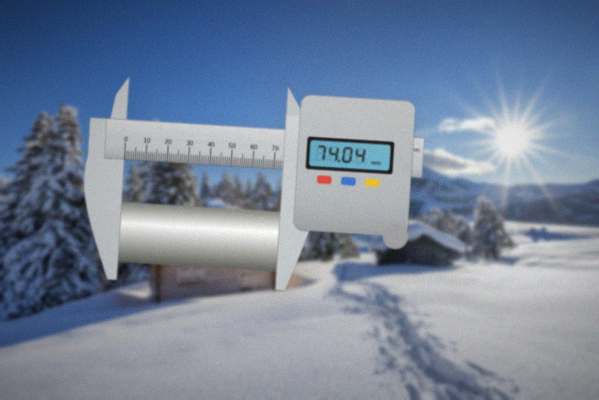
74.04 mm
